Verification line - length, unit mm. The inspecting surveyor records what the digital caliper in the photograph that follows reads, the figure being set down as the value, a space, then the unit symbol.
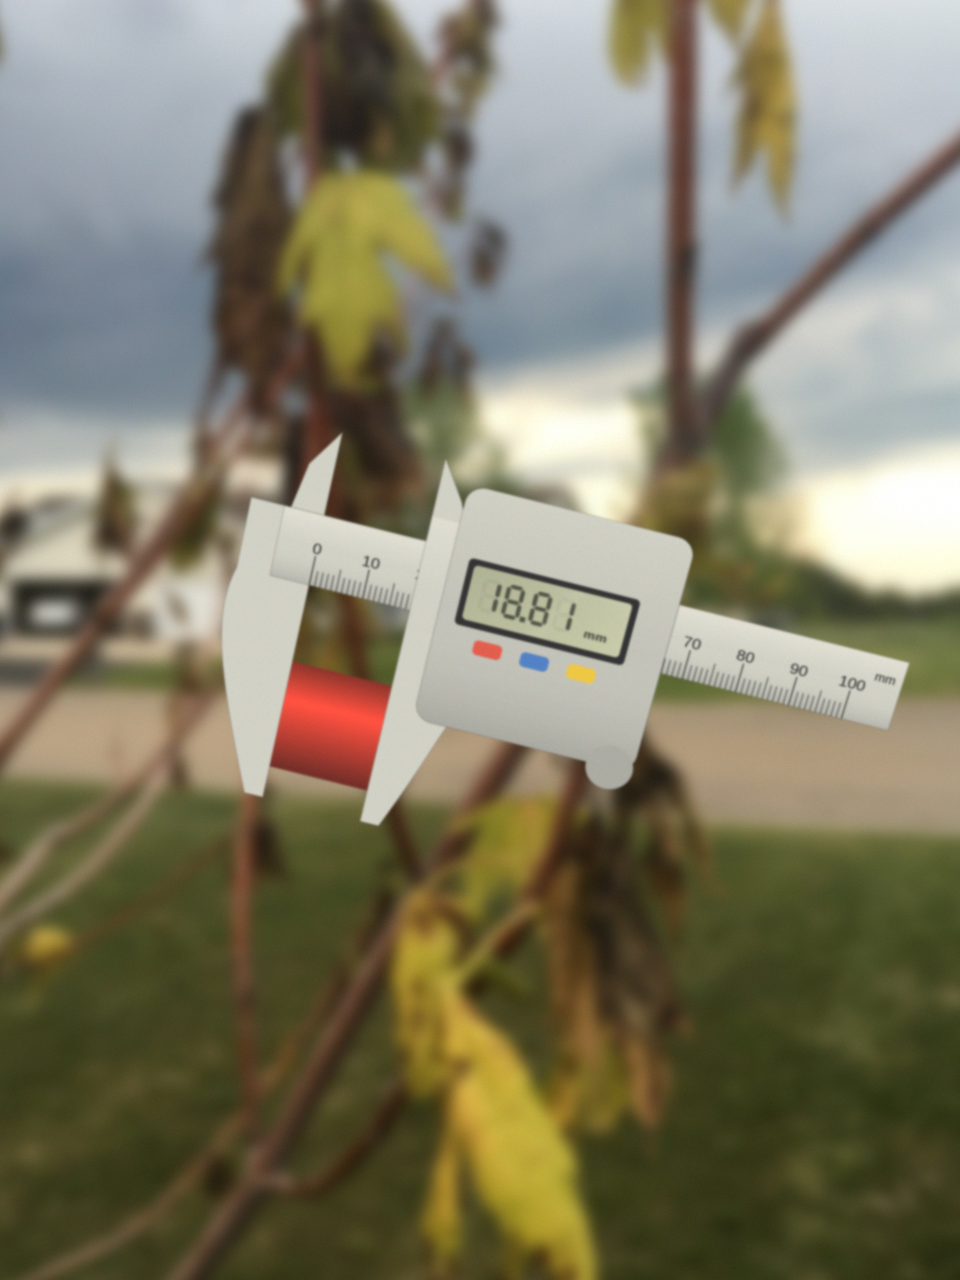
18.81 mm
